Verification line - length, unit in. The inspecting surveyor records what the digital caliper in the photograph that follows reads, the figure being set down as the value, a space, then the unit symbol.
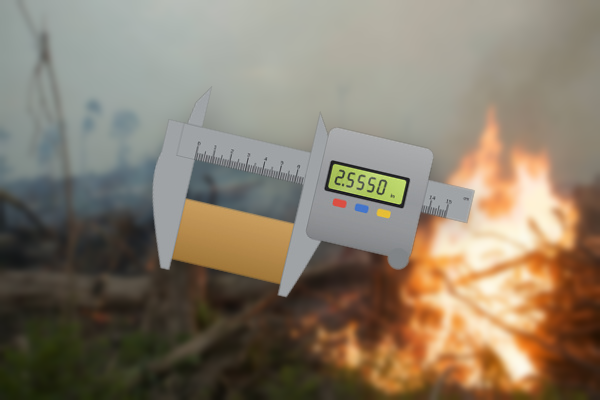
2.5550 in
